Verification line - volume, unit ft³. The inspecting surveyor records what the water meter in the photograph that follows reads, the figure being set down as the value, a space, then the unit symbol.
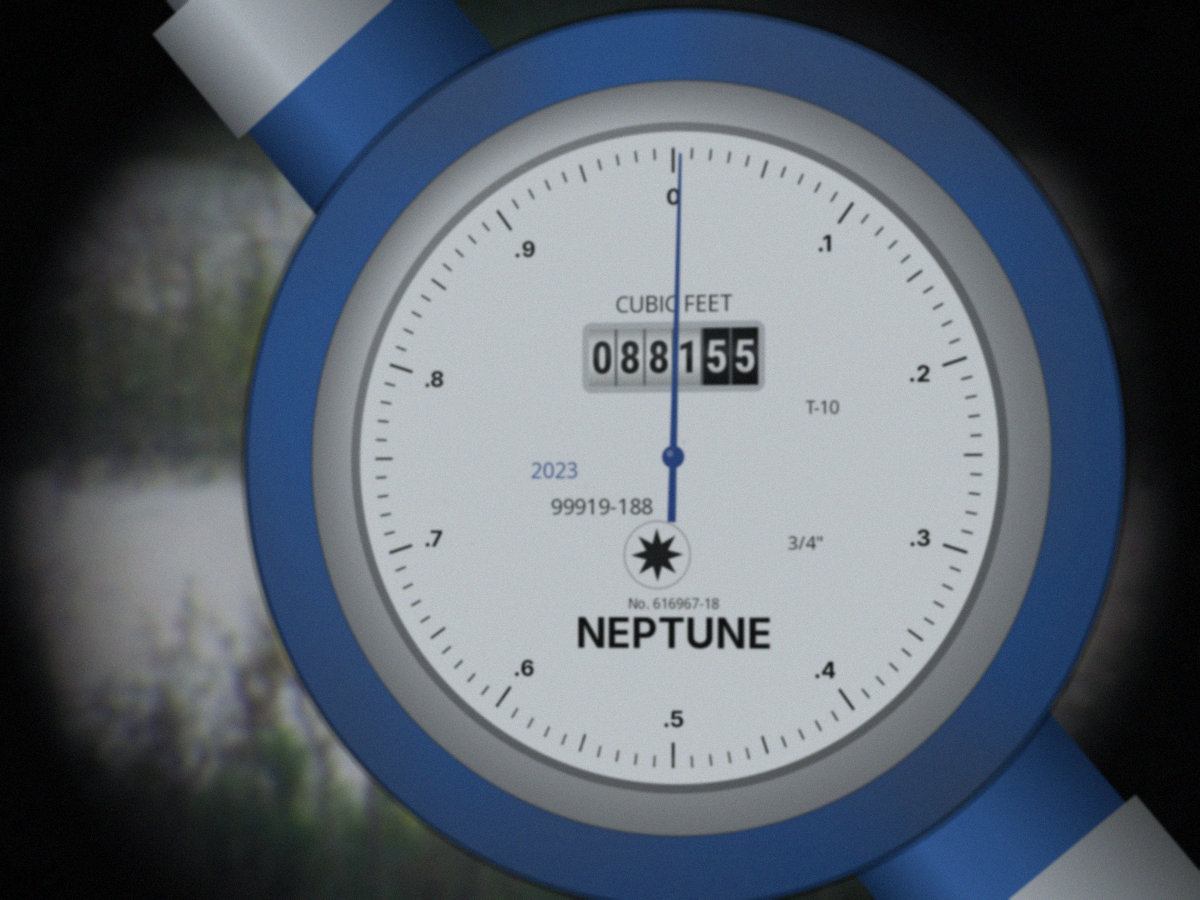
88155.00 ft³
